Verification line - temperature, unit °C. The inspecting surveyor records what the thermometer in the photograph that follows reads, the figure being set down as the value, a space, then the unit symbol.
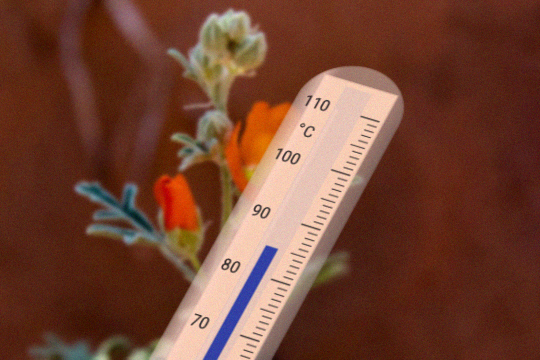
85 °C
